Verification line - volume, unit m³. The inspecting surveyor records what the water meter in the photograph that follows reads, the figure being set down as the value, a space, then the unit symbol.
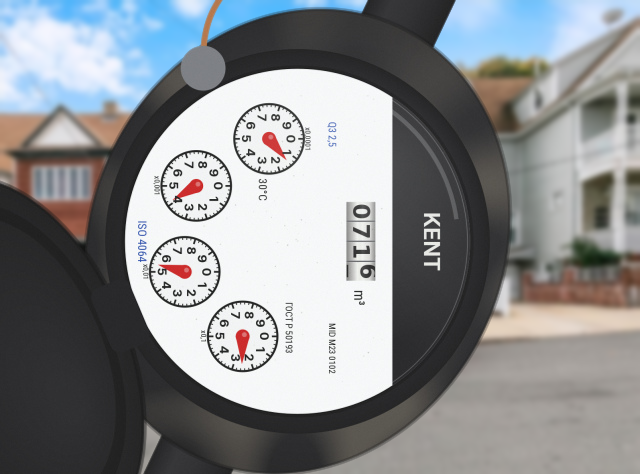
716.2541 m³
